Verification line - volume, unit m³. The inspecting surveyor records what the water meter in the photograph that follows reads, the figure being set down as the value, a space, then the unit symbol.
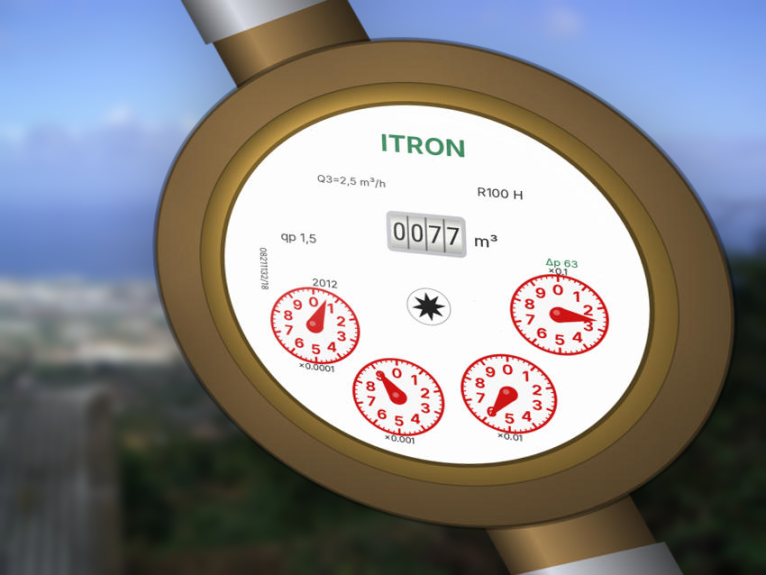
77.2590 m³
